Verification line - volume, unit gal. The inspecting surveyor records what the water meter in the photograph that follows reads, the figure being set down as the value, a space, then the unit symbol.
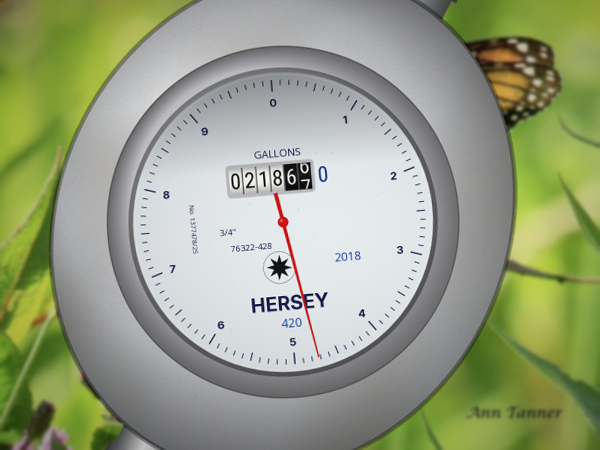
218664.7 gal
